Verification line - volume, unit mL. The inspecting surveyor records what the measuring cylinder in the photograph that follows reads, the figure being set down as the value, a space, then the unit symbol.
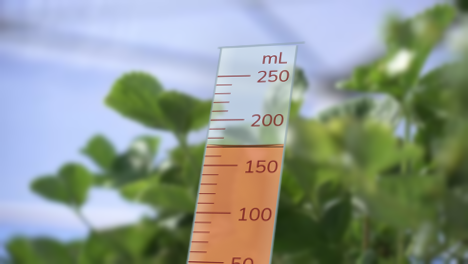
170 mL
